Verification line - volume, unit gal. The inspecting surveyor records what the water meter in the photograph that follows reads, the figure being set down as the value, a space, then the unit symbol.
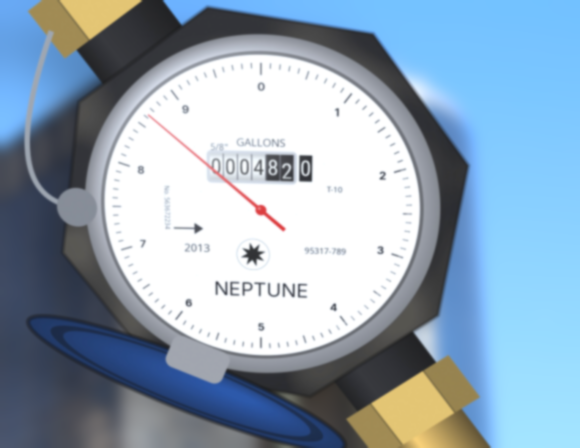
4818.6 gal
